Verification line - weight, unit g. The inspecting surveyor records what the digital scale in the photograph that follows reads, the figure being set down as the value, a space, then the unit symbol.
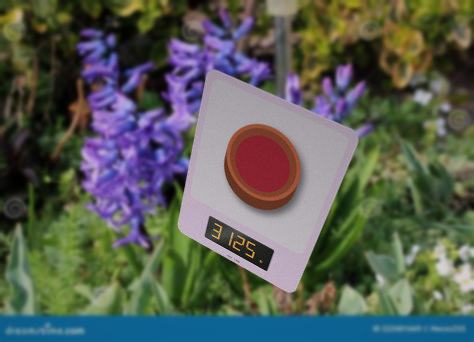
3125 g
